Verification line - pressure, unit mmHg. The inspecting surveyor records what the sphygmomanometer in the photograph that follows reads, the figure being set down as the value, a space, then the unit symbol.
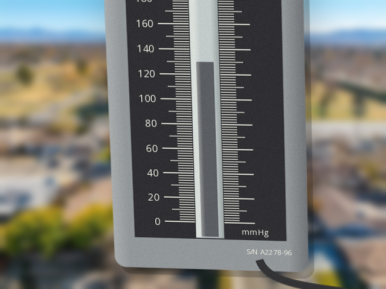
130 mmHg
